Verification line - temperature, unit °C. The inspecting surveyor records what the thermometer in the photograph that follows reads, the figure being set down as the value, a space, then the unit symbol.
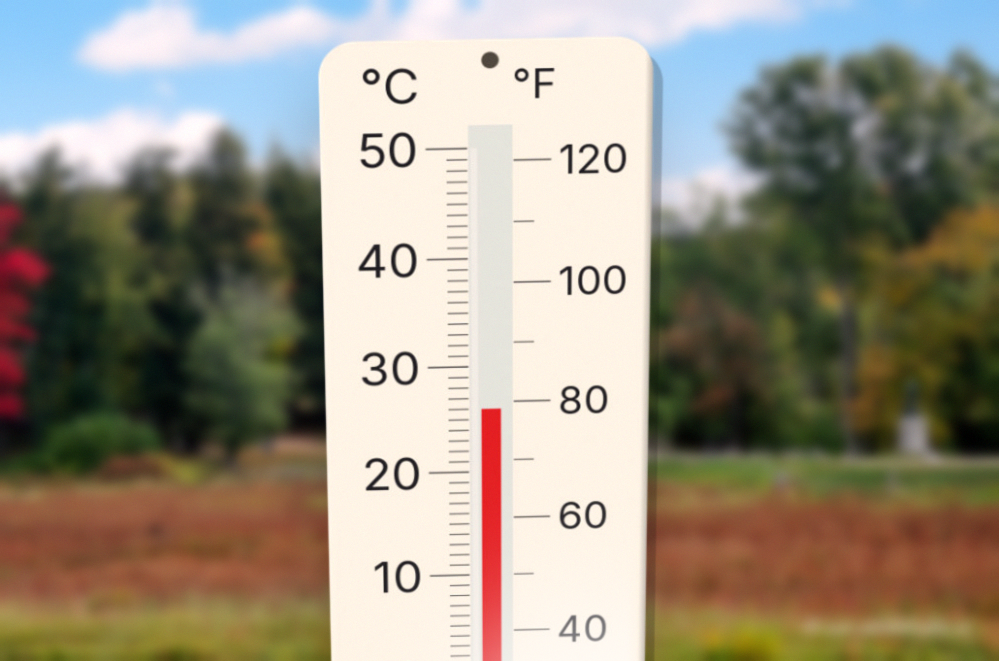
26 °C
